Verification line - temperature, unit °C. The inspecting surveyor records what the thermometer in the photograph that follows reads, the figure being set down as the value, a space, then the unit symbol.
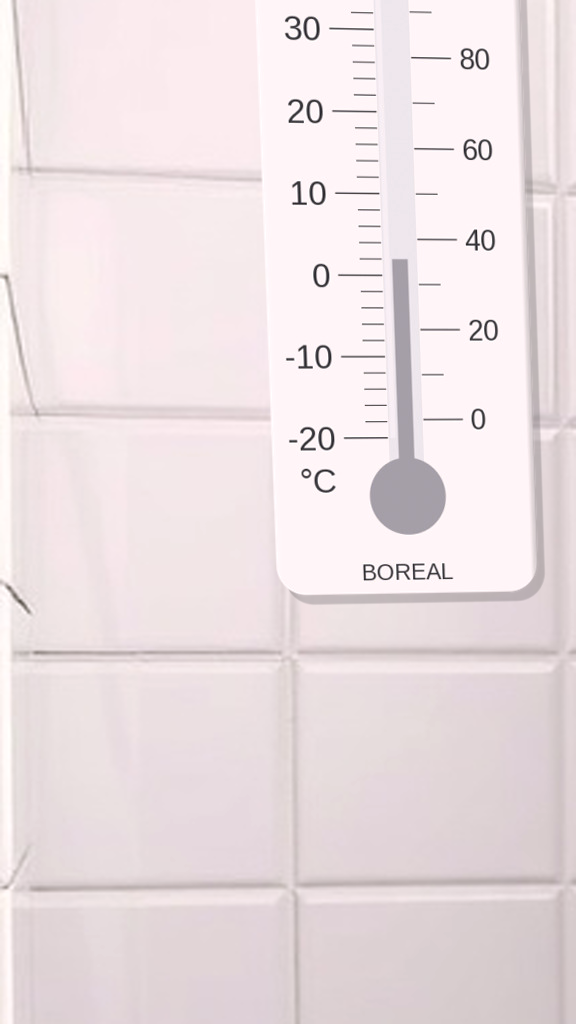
2 °C
